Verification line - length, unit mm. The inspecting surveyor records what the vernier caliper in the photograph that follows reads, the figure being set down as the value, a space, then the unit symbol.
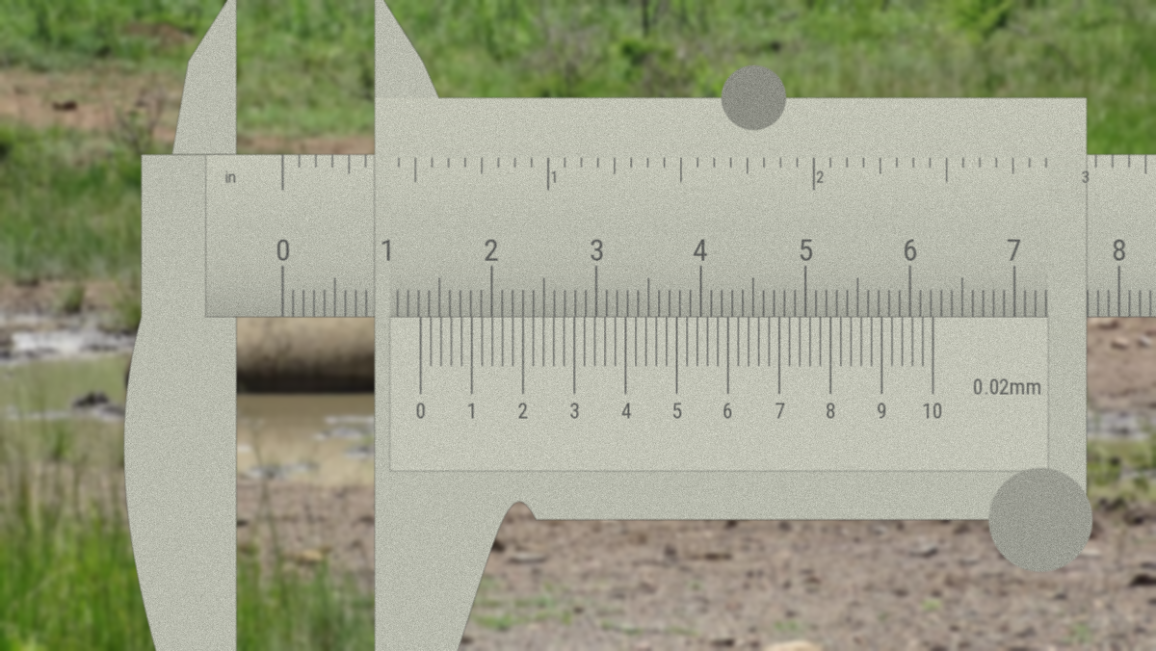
13.2 mm
